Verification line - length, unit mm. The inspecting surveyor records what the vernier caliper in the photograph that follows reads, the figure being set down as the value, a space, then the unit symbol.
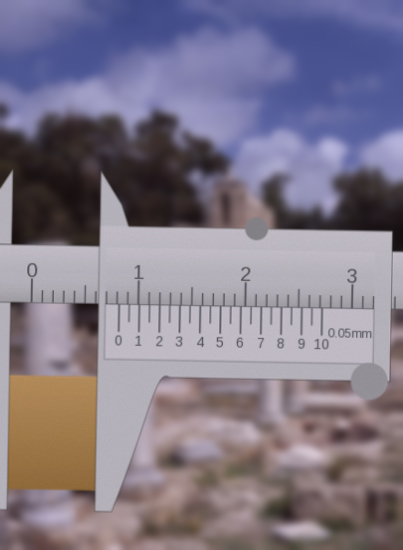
8.2 mm
